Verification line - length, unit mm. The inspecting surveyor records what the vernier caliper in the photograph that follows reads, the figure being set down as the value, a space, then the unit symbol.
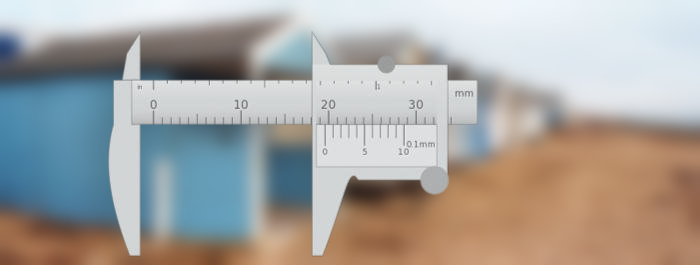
19.6 mm
